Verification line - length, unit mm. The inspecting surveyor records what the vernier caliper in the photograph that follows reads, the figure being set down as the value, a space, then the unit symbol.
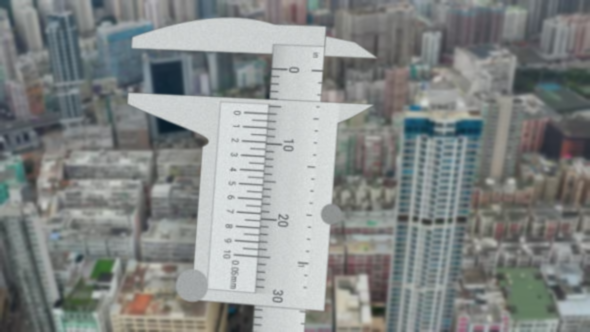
6.0 mm
